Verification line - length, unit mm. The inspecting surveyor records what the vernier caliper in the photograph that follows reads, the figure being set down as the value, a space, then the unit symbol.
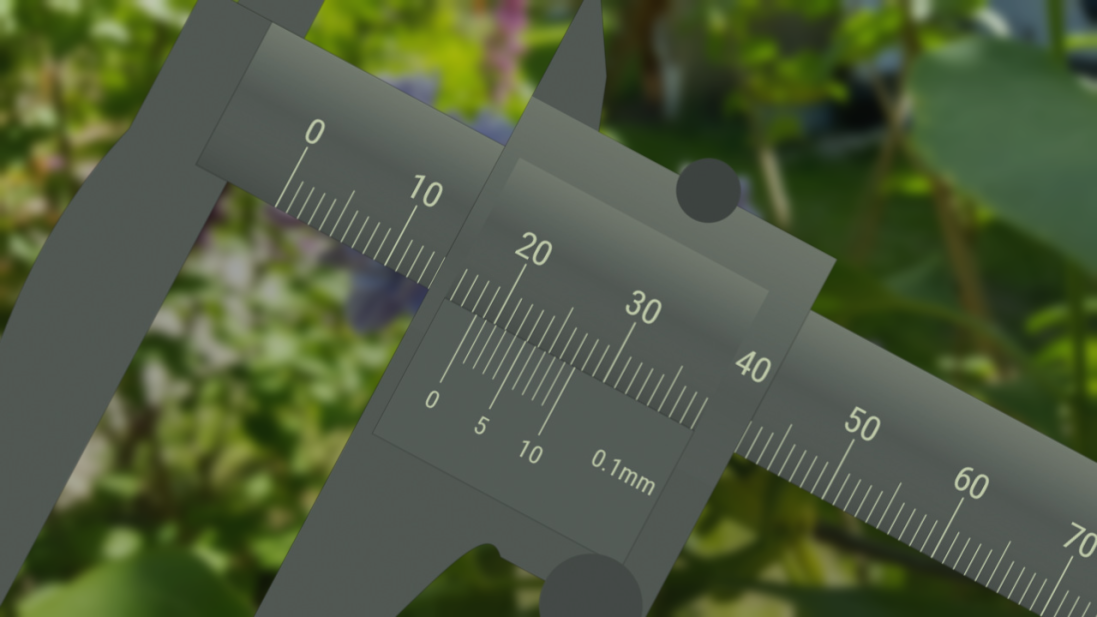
18.4 mm
